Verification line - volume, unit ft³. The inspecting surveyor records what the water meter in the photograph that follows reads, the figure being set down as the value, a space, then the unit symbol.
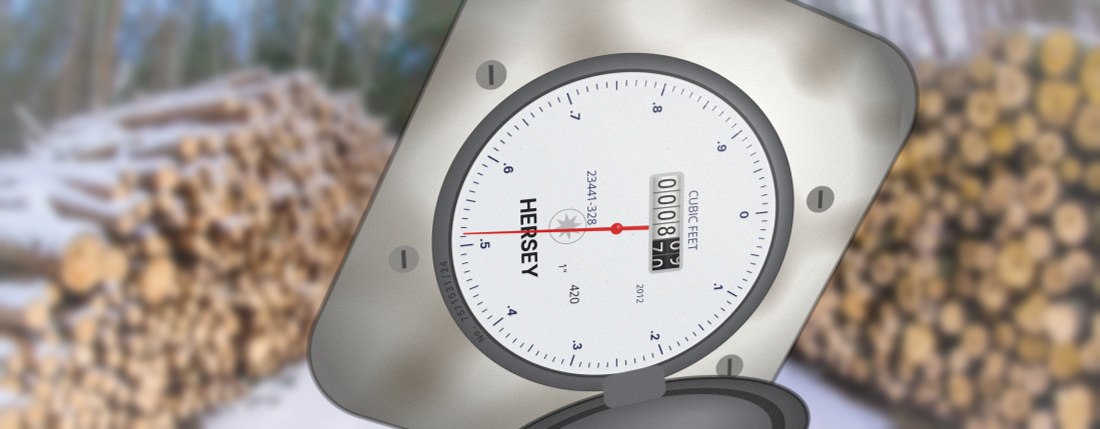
869.51 ft³
